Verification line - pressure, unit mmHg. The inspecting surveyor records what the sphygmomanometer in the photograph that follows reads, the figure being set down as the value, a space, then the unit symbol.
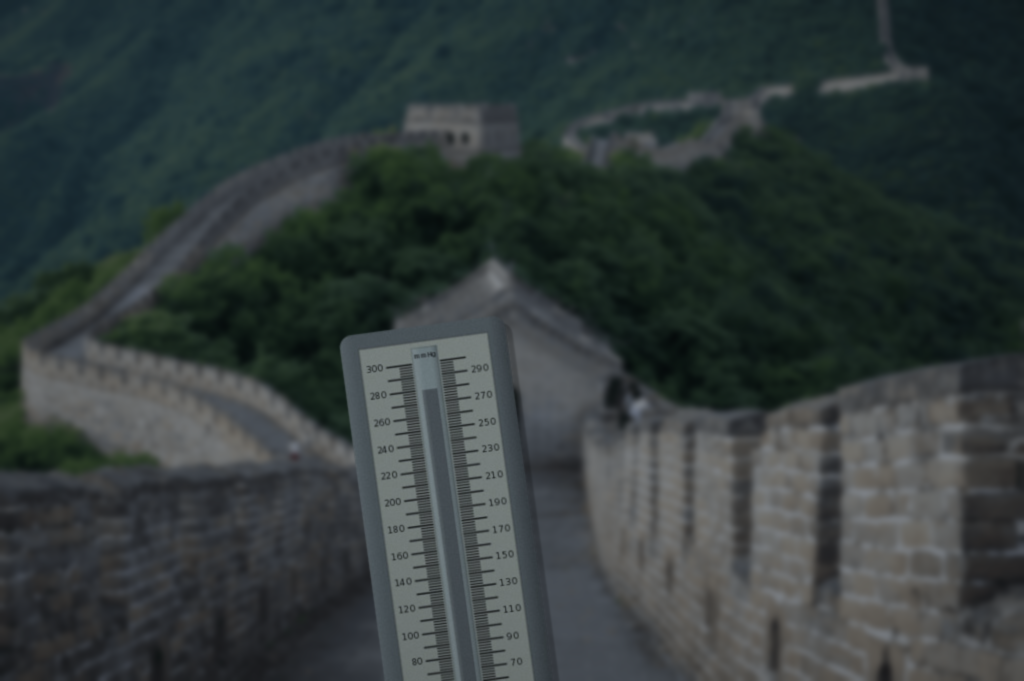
280 mmHg
